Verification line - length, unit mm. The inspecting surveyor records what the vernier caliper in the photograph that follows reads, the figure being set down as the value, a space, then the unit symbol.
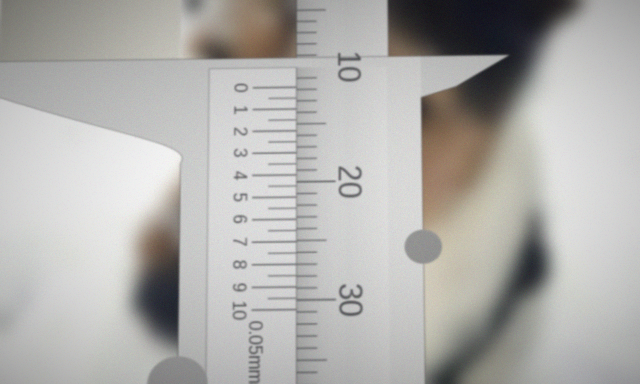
11.8 mm
